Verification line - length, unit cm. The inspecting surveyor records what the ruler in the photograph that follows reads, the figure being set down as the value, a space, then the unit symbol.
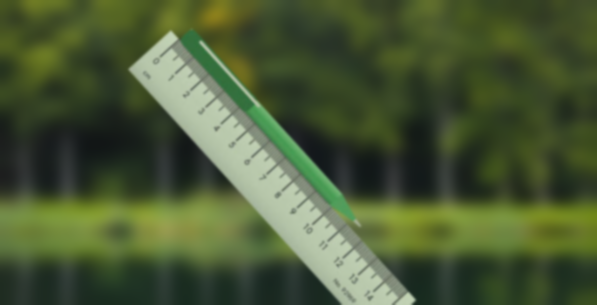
11.5 cm
